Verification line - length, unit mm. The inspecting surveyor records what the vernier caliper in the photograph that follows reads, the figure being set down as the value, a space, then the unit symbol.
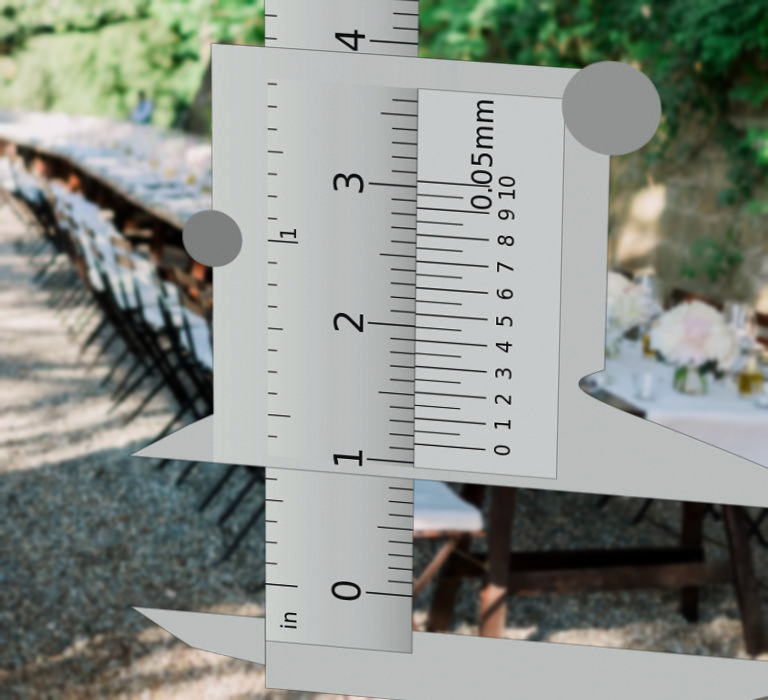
11.4 mm
